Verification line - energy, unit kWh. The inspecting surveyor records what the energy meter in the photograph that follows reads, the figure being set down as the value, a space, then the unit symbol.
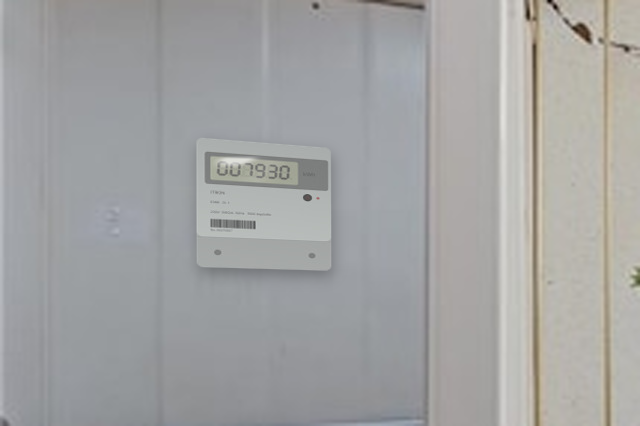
7930 kWh
